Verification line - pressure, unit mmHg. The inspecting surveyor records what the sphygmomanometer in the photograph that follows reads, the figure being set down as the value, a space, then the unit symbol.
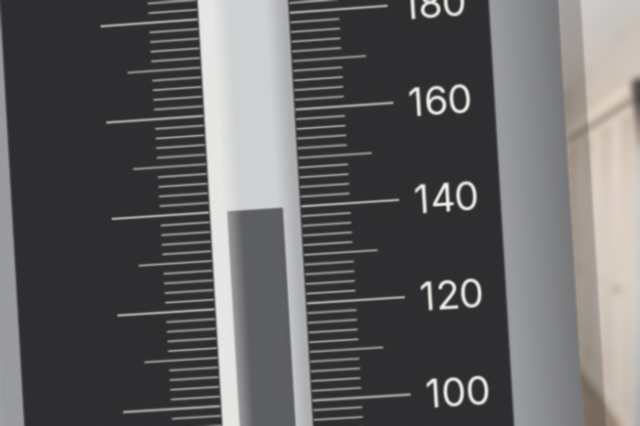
140 mmHg
